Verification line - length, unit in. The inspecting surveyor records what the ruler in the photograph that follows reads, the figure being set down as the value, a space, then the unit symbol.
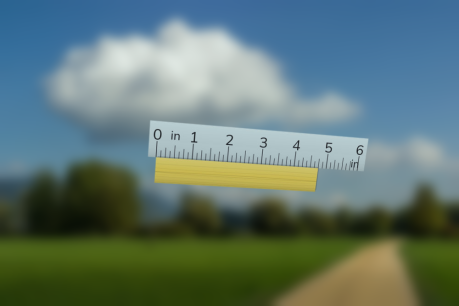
4.75 in
